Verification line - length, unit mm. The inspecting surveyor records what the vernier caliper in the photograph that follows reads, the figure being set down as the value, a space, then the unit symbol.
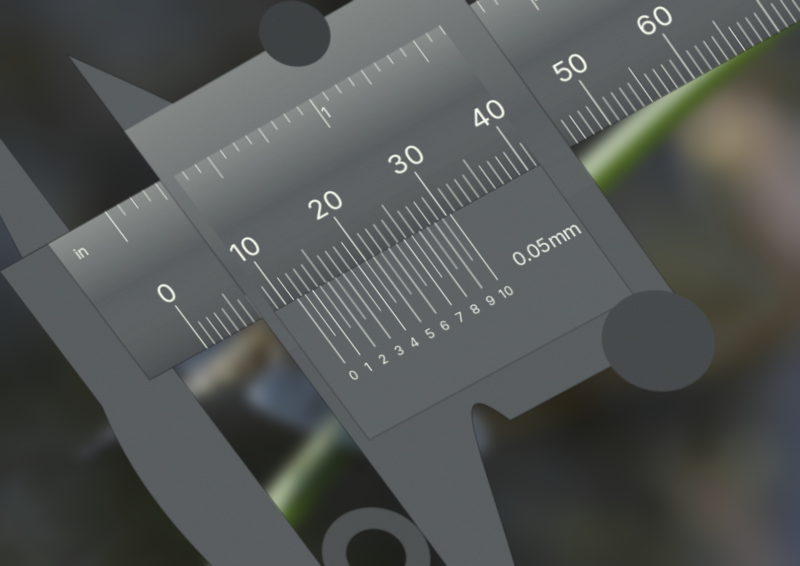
11.4 mm
